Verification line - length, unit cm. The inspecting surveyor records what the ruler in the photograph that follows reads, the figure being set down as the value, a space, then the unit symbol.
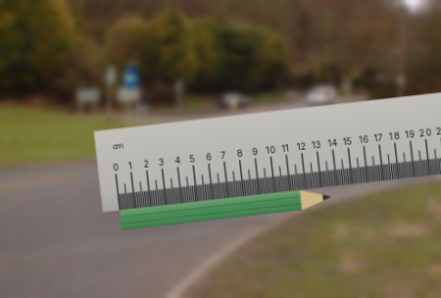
13.5 cm
